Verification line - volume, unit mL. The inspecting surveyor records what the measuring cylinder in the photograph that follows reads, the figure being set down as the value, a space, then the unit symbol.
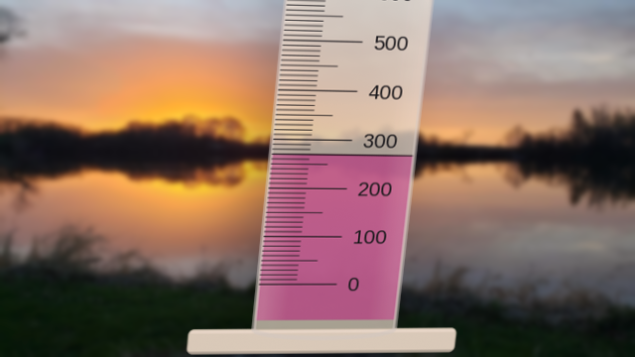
270 mL
